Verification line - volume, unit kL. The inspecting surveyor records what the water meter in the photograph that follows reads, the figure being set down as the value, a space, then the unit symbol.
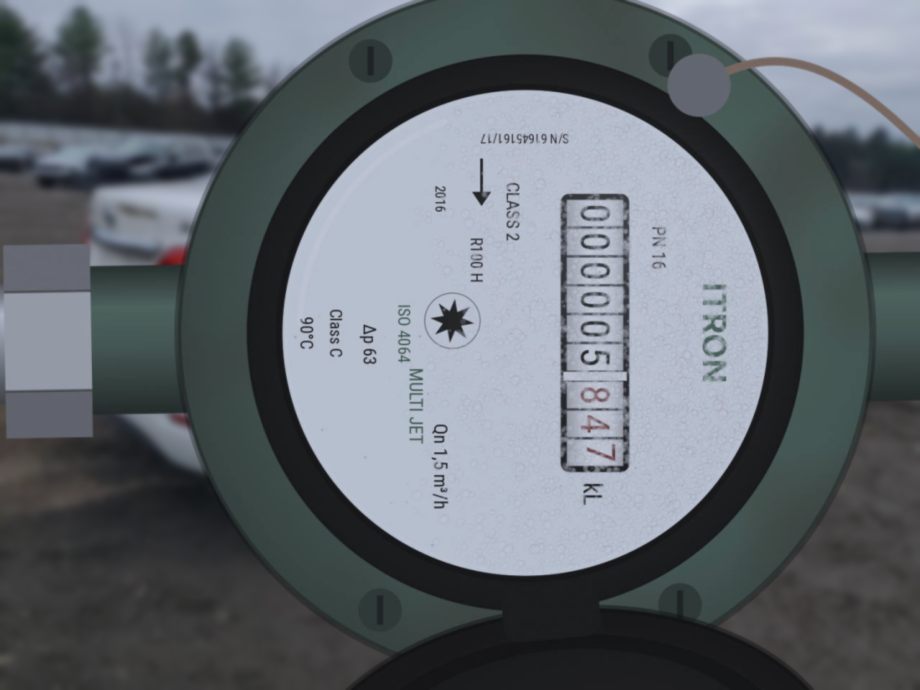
5.847 kL
